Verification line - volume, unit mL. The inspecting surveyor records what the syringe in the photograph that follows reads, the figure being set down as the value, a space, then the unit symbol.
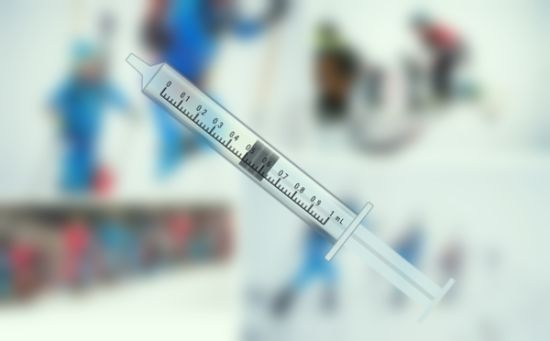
0.5 mL
